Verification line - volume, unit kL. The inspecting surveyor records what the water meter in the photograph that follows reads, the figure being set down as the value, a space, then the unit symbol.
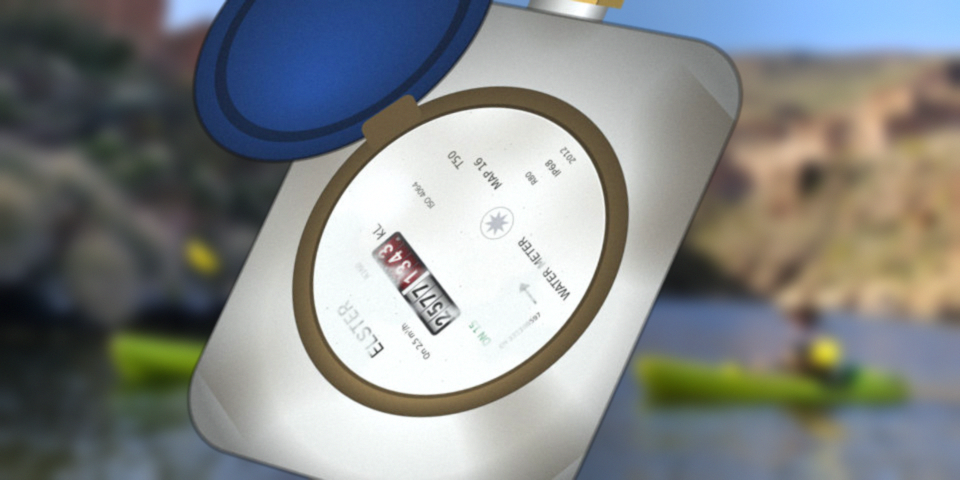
2577.1343 kL
